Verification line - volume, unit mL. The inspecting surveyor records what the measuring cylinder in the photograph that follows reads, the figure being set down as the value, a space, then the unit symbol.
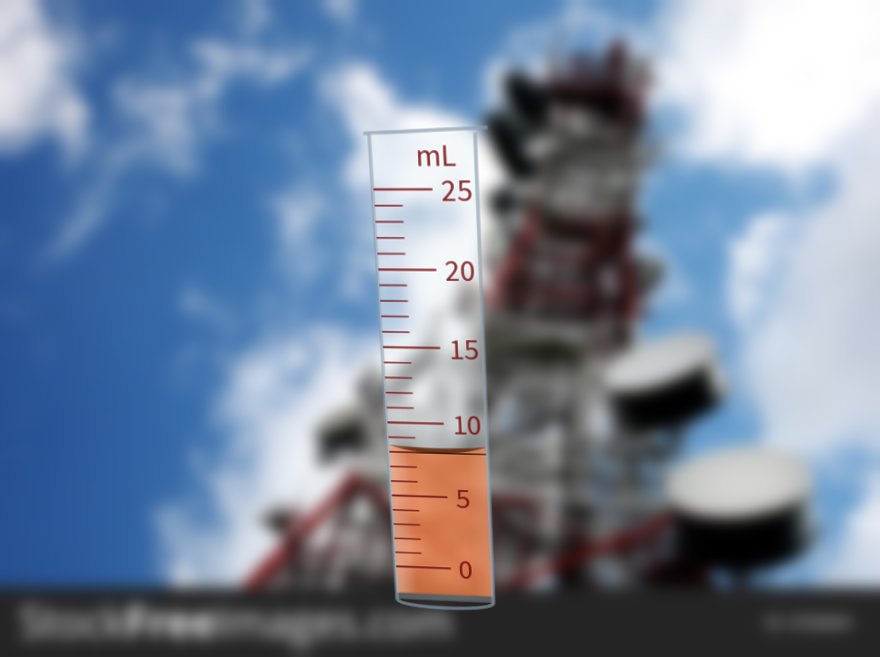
8 mL
